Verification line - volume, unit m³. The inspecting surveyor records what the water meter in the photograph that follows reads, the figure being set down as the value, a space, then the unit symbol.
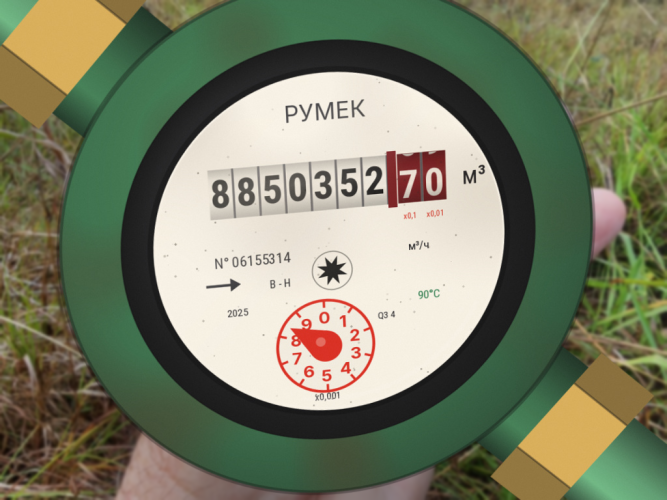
8850352.698 m³
